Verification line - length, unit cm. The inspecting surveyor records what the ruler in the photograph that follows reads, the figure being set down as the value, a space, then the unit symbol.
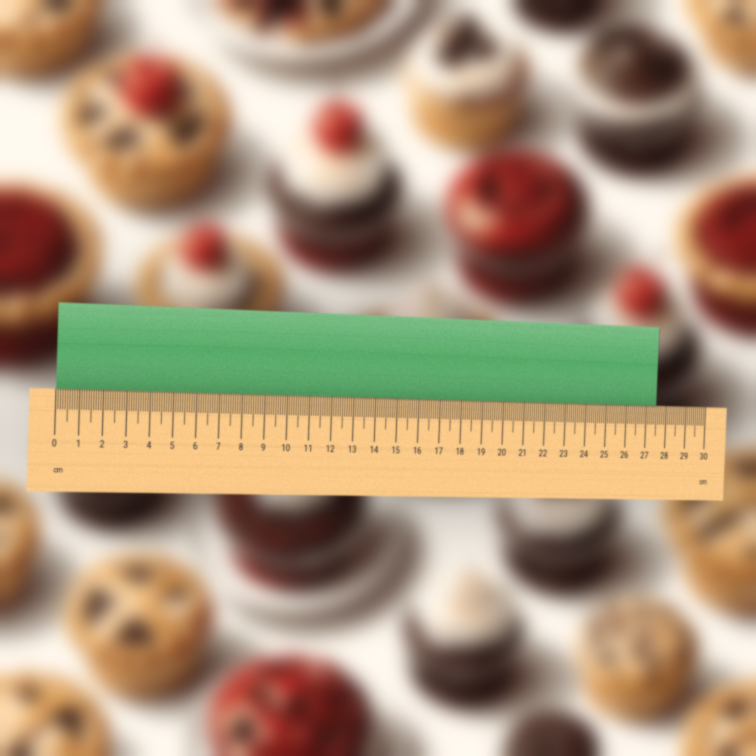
27.5 cm
